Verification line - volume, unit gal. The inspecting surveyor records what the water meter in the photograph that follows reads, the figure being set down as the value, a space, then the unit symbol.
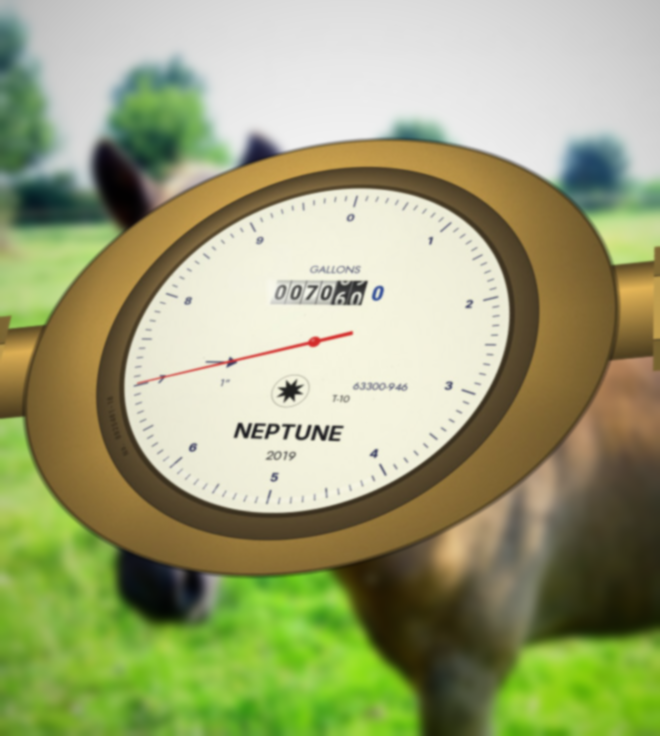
70597.0 gal
